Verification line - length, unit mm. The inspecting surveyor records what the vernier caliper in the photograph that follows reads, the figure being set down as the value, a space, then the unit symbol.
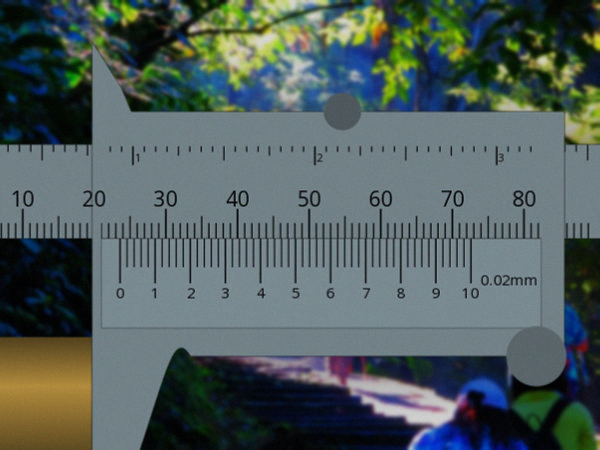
23.6 mm
